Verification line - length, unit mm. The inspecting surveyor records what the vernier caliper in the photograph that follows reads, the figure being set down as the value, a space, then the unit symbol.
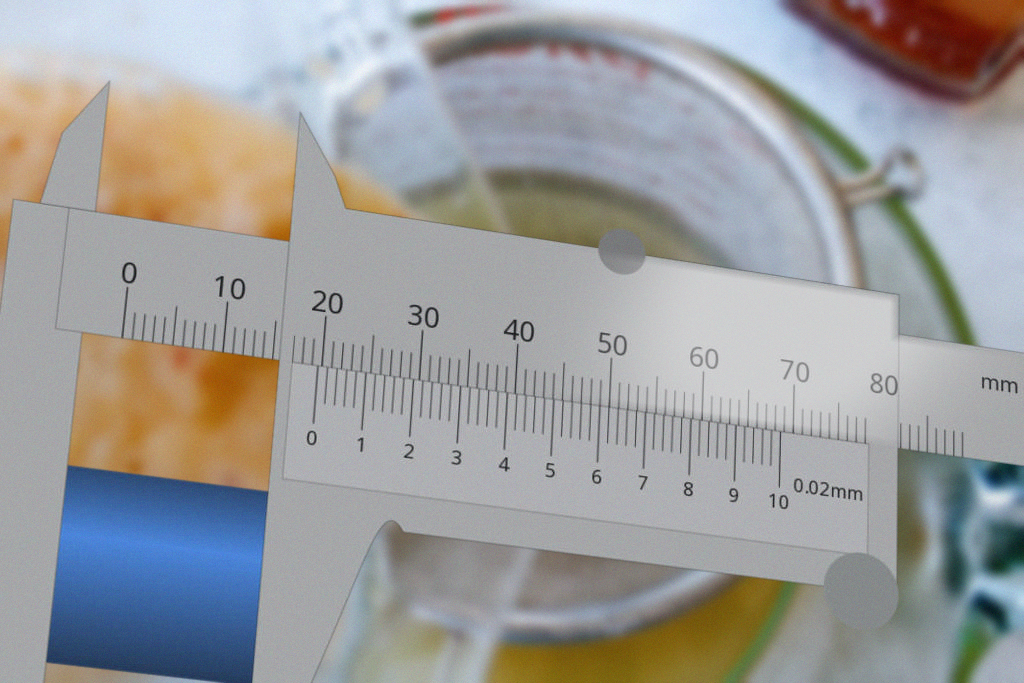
19.6 mm
